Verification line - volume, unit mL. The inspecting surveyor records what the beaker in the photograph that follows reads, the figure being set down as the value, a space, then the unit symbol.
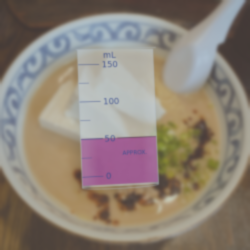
50 mL
